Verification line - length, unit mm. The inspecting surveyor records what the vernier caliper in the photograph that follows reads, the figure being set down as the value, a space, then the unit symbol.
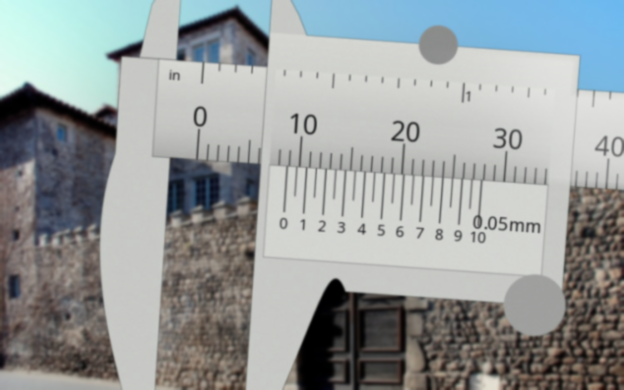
8.8 mm
